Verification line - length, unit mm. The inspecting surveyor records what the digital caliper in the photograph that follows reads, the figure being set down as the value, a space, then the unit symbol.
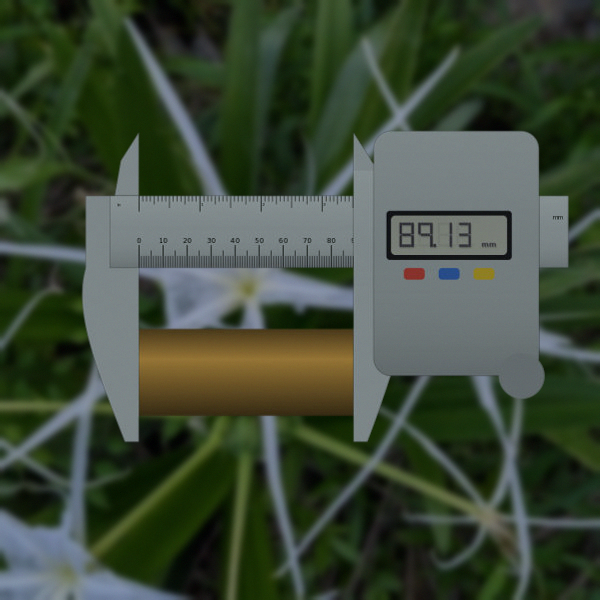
89.13 mm
